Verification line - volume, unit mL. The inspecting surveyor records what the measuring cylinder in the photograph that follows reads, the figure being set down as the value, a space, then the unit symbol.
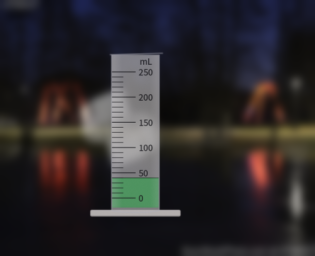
40 mL
